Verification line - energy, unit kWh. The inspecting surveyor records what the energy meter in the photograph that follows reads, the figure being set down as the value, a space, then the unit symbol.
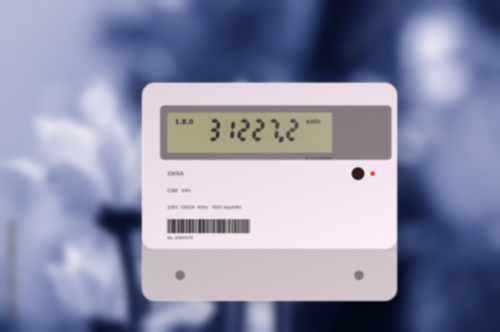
31227.2 kWh
